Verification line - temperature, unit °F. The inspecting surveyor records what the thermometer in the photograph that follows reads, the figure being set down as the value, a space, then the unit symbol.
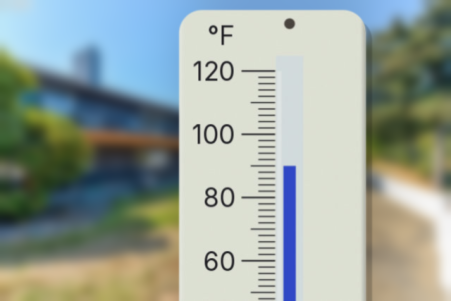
90 °F
